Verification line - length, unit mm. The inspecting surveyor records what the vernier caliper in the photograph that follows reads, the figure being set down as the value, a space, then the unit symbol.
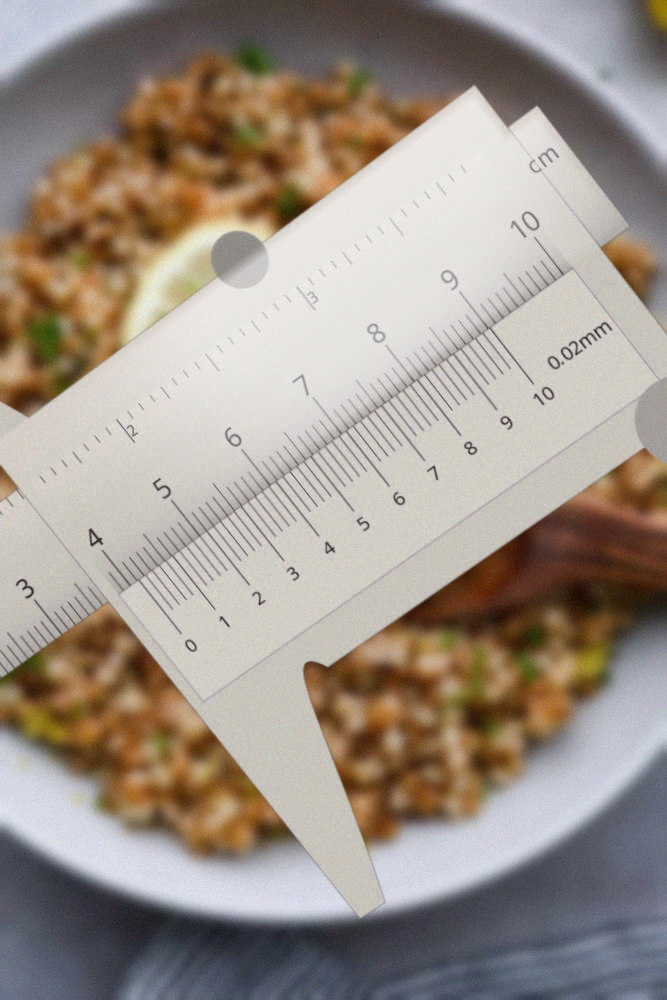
41.2 mm
